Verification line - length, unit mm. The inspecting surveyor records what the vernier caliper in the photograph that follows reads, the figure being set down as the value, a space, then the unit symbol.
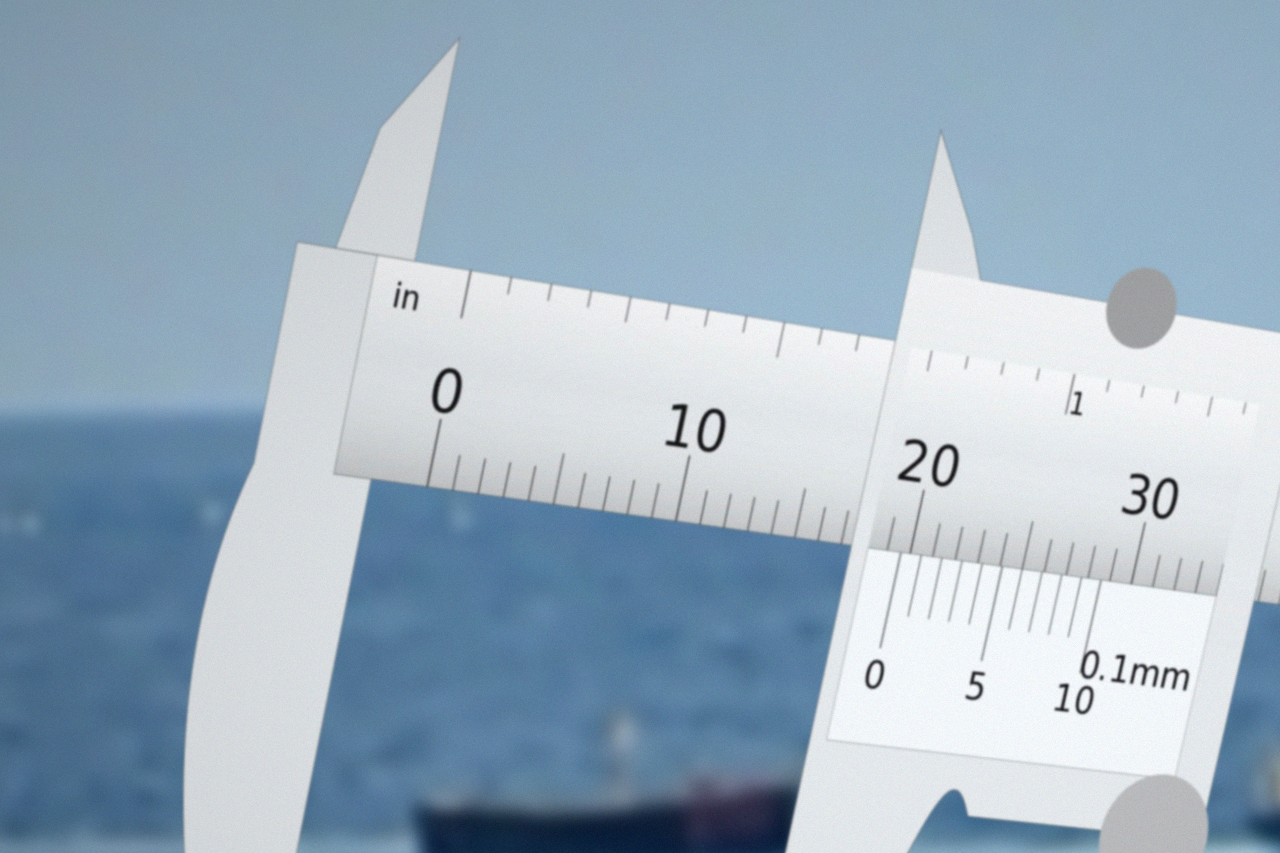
19.6 mm
